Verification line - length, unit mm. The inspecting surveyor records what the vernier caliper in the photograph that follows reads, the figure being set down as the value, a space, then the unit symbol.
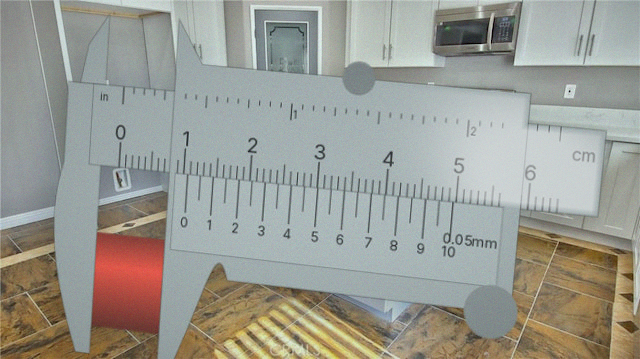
10.6 mm
